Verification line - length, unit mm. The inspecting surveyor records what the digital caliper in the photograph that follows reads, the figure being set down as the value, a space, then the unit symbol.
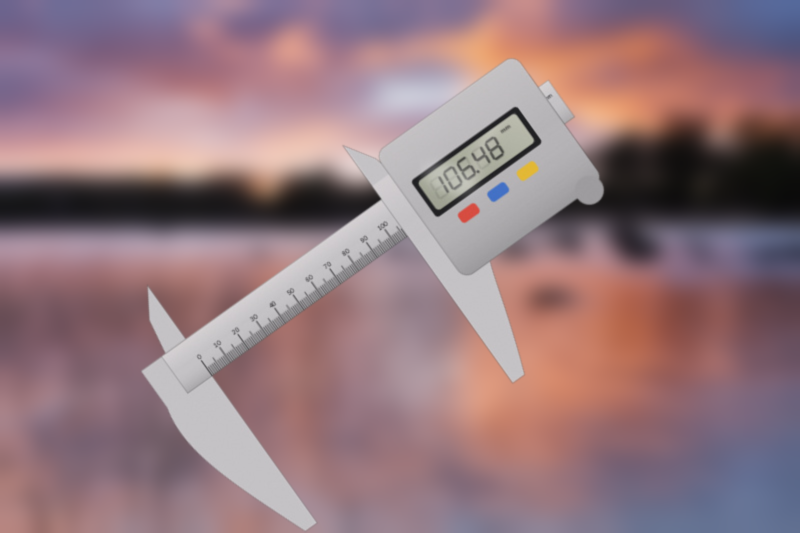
106.48 mm
